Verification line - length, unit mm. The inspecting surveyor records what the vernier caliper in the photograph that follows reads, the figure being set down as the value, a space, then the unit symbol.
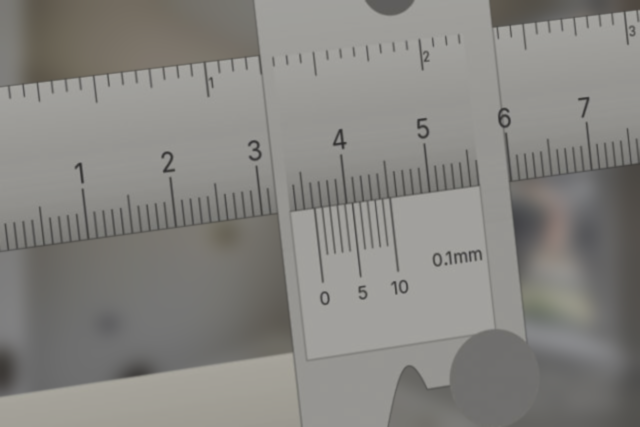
36.2 mm
